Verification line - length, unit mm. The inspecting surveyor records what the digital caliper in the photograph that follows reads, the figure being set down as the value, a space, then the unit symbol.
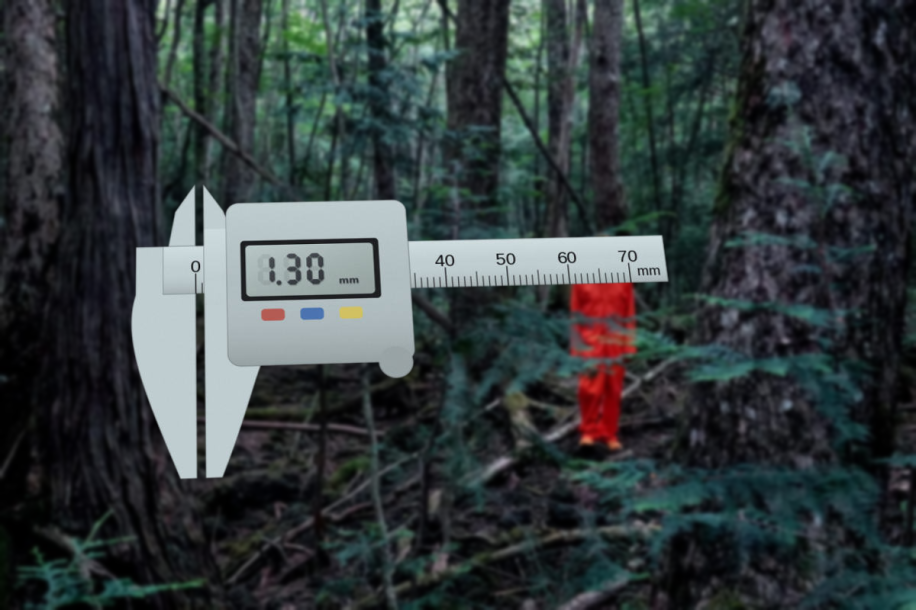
1.30 mm
